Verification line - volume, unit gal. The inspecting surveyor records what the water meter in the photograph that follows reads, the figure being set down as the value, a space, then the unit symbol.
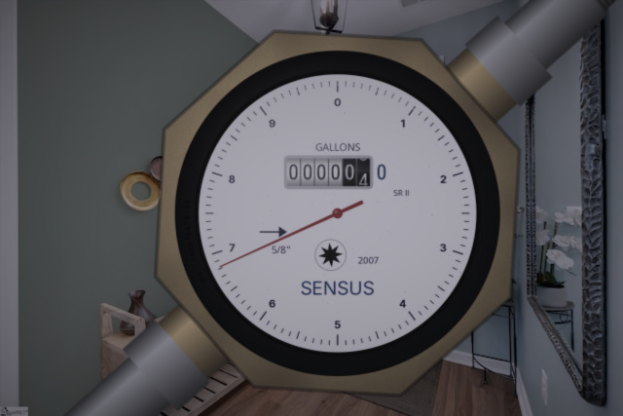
36.8 gal
